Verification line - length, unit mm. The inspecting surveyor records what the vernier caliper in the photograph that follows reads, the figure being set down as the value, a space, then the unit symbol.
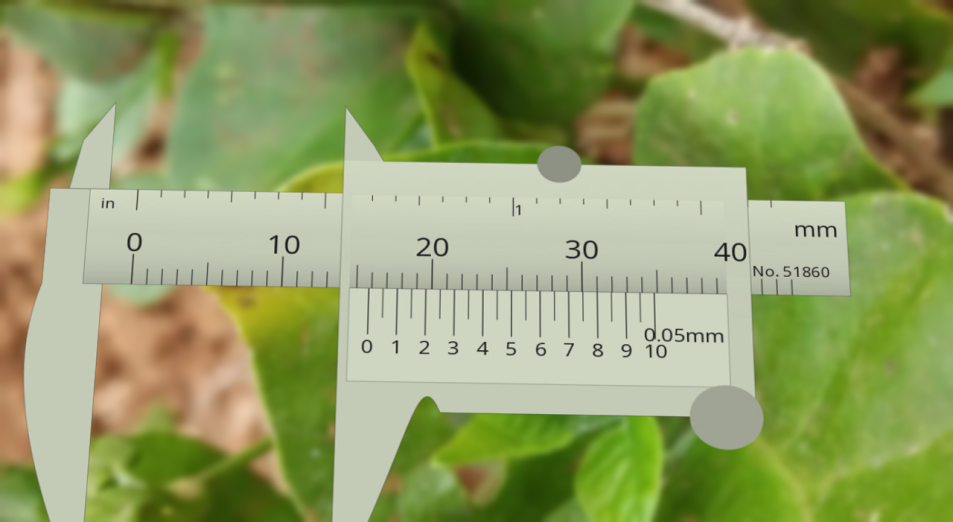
15.8 mm
